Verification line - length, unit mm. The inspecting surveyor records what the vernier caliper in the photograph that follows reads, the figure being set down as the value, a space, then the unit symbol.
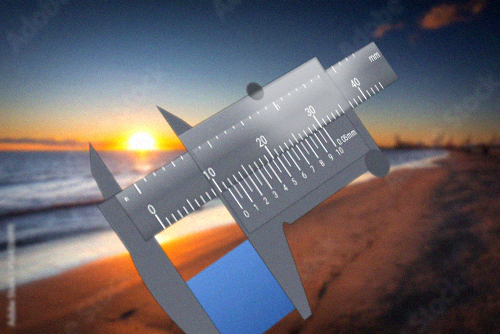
11.2 mm
